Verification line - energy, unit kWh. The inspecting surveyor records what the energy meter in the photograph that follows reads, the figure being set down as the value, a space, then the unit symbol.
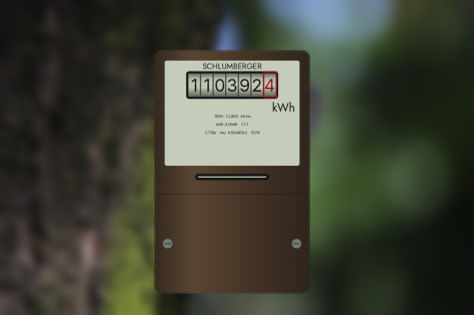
110392.4 kWh
